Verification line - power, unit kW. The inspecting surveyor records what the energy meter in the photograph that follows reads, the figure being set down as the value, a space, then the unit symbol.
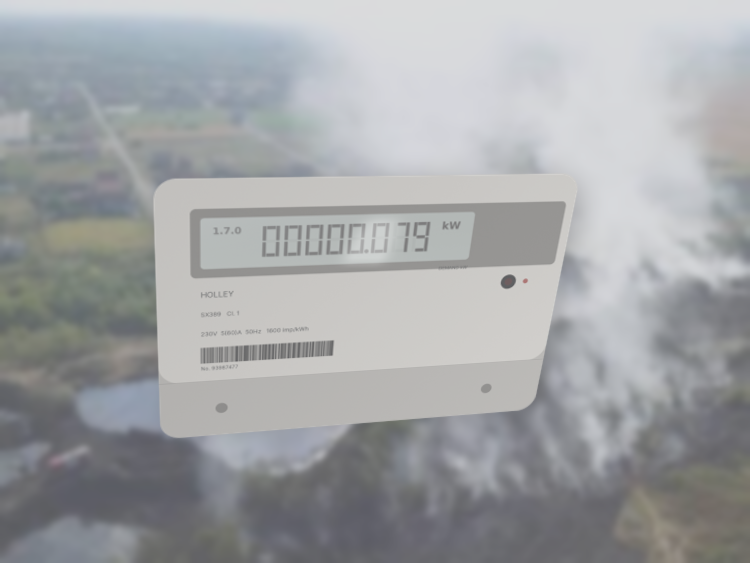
0.079 kW
